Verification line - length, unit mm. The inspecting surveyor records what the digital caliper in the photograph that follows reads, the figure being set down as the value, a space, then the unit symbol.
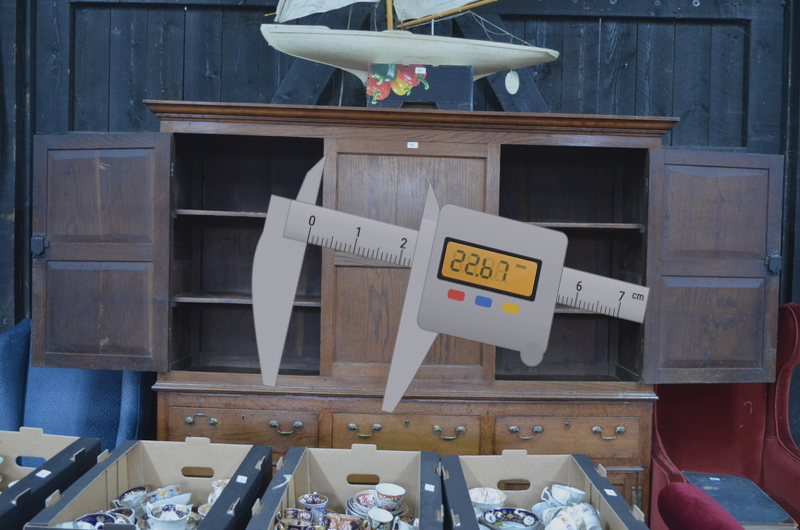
22.67 mm
